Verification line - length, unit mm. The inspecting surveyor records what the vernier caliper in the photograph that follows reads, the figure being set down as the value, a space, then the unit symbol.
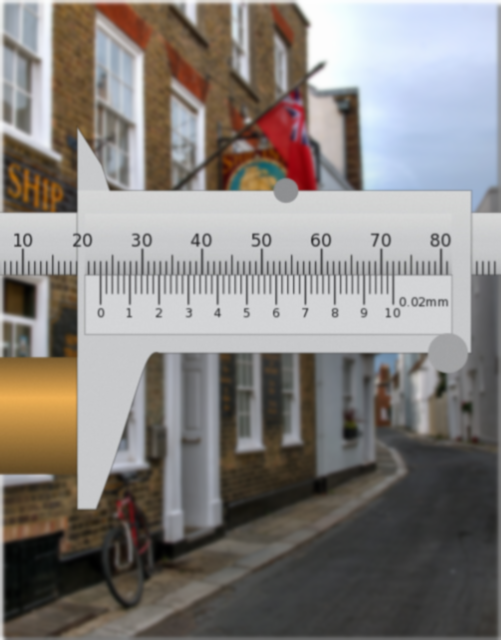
23.0 mm
